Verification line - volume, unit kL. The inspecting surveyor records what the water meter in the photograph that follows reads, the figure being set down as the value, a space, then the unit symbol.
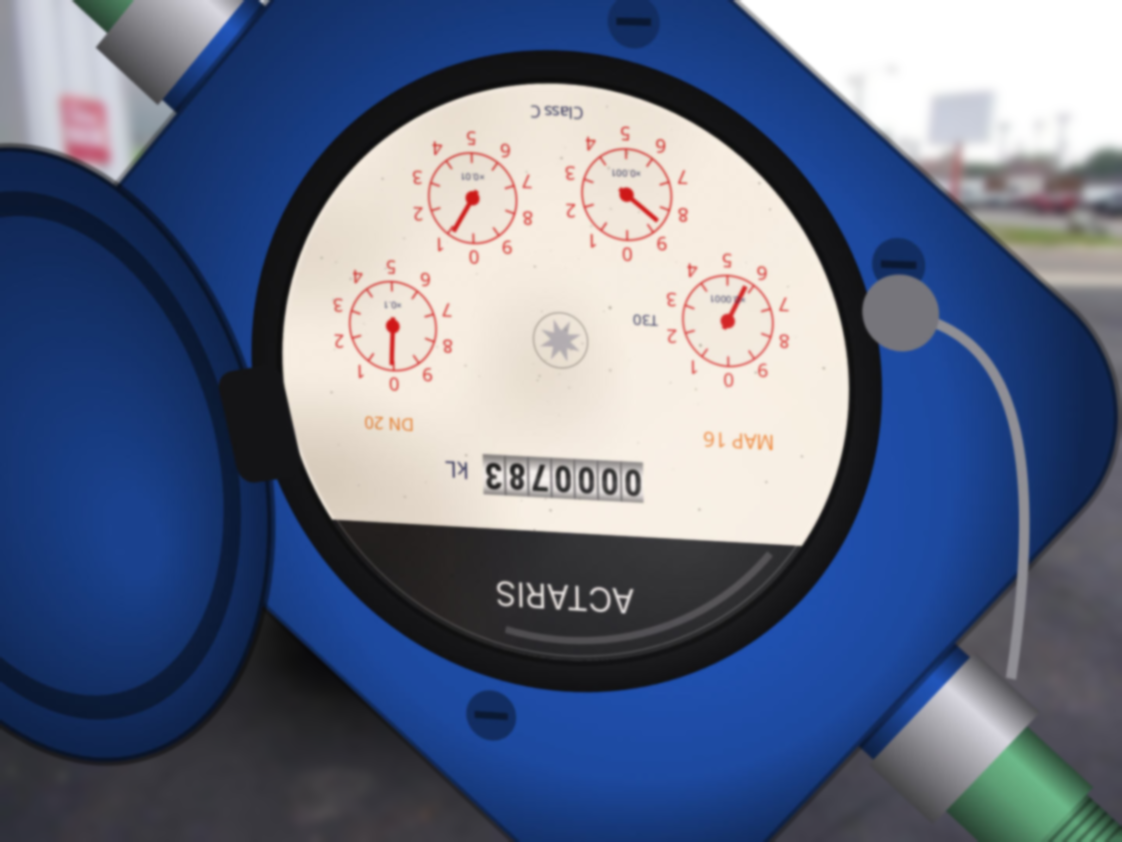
783.0085 kL
